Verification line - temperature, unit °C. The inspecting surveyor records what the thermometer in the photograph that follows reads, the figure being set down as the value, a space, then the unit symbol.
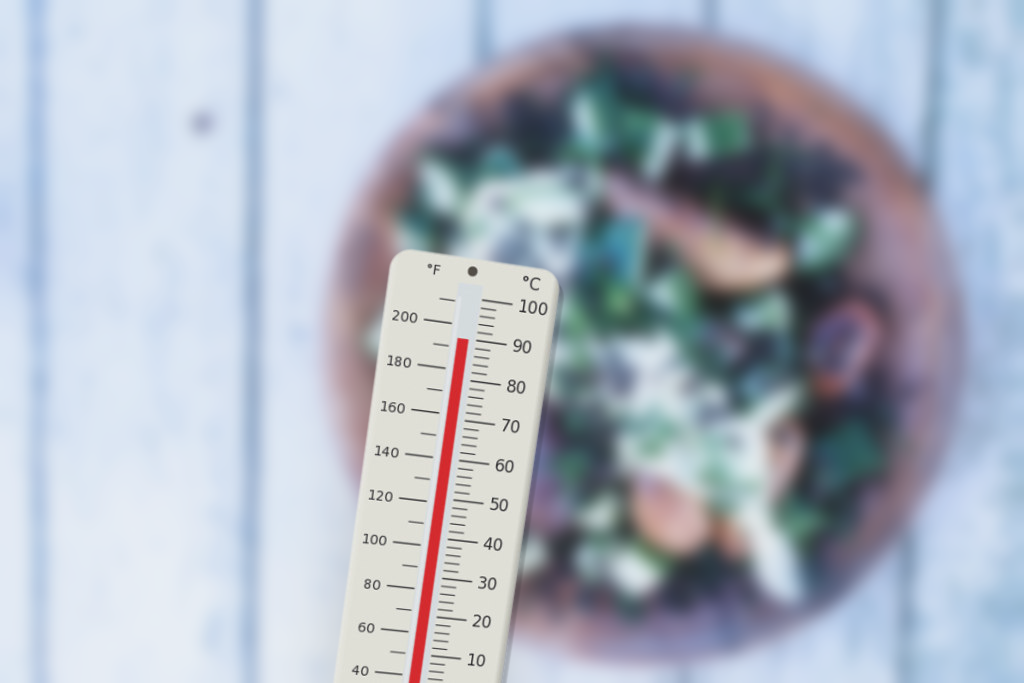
90 °C
